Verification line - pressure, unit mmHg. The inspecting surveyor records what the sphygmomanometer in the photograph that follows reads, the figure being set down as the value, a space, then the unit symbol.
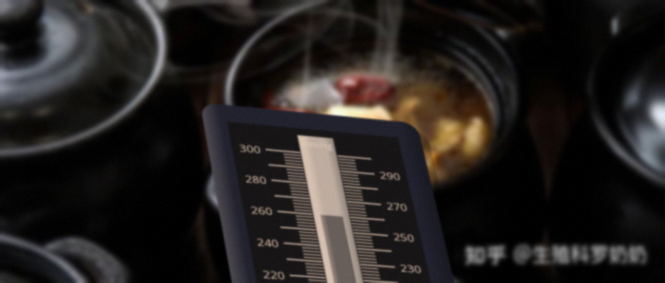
260 mmHg
